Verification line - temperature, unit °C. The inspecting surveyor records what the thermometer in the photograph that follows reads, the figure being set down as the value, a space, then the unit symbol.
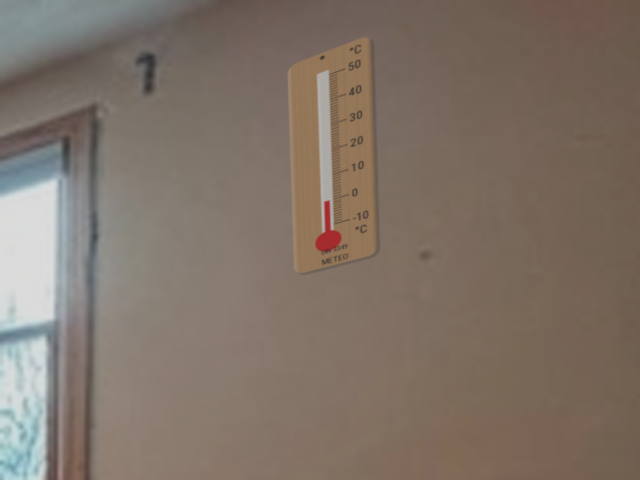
0 °C
